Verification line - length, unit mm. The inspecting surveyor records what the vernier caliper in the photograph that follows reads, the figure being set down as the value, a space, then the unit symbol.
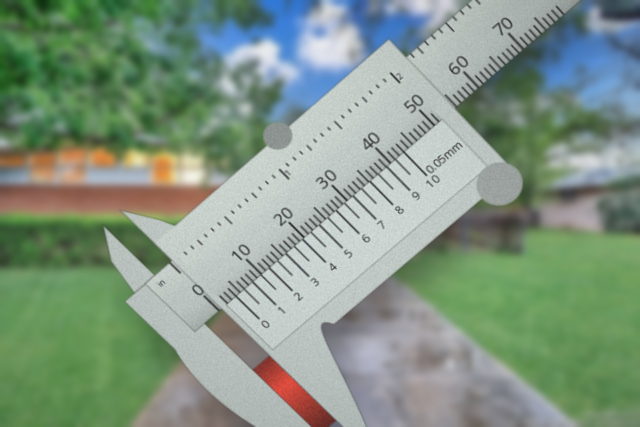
4.0 mm
